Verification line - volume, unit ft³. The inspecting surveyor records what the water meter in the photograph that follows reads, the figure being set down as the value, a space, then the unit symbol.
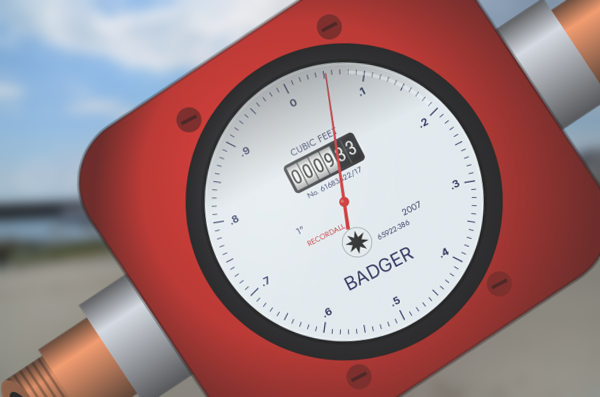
933.05 ft³
